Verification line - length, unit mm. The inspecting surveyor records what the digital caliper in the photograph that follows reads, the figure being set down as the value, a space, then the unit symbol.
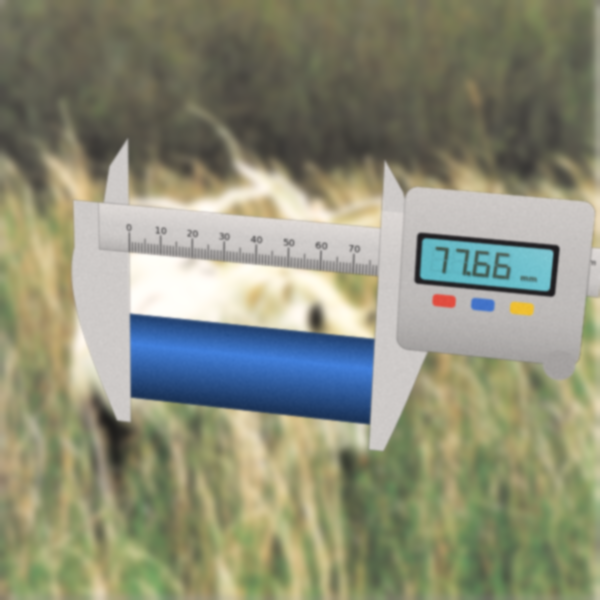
77.66 mm
